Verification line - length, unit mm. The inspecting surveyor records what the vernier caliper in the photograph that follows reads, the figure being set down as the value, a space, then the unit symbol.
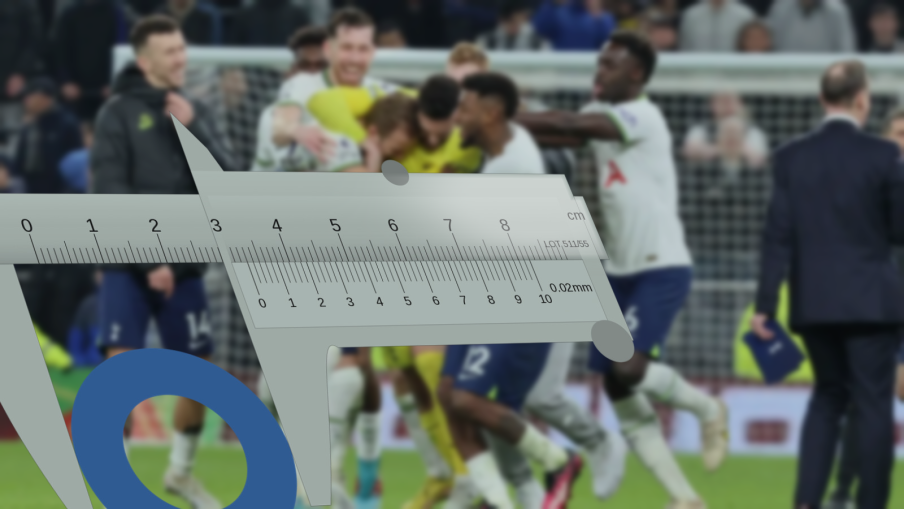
33.0 mm
